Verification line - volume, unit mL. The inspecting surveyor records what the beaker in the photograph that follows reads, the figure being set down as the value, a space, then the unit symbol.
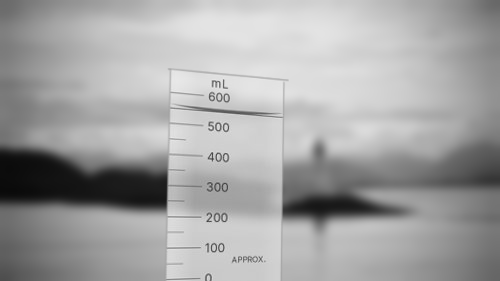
550 mL
